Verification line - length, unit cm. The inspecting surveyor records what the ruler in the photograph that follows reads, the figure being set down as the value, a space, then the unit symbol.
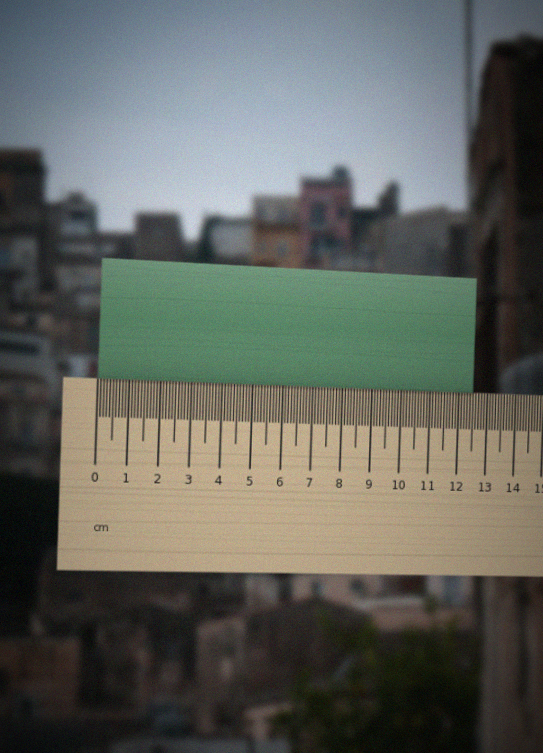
12.5 cm
